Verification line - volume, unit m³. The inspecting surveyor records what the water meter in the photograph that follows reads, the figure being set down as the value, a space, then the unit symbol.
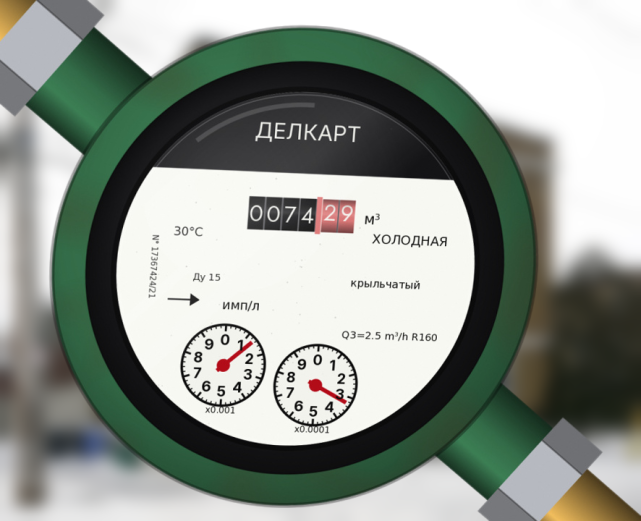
74.2913 m³
